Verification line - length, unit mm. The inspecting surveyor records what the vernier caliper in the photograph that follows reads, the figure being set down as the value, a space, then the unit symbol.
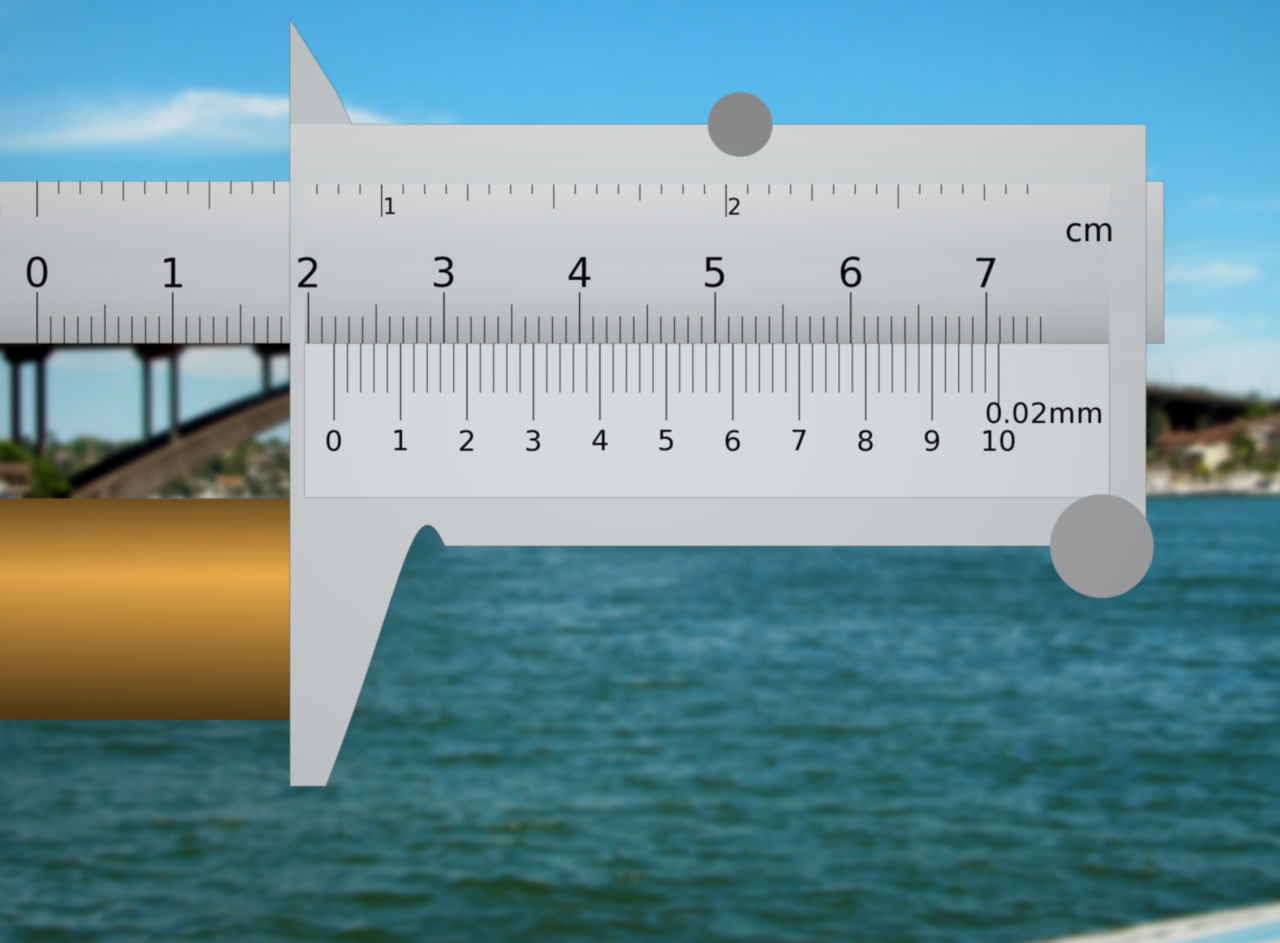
21.9 mm
